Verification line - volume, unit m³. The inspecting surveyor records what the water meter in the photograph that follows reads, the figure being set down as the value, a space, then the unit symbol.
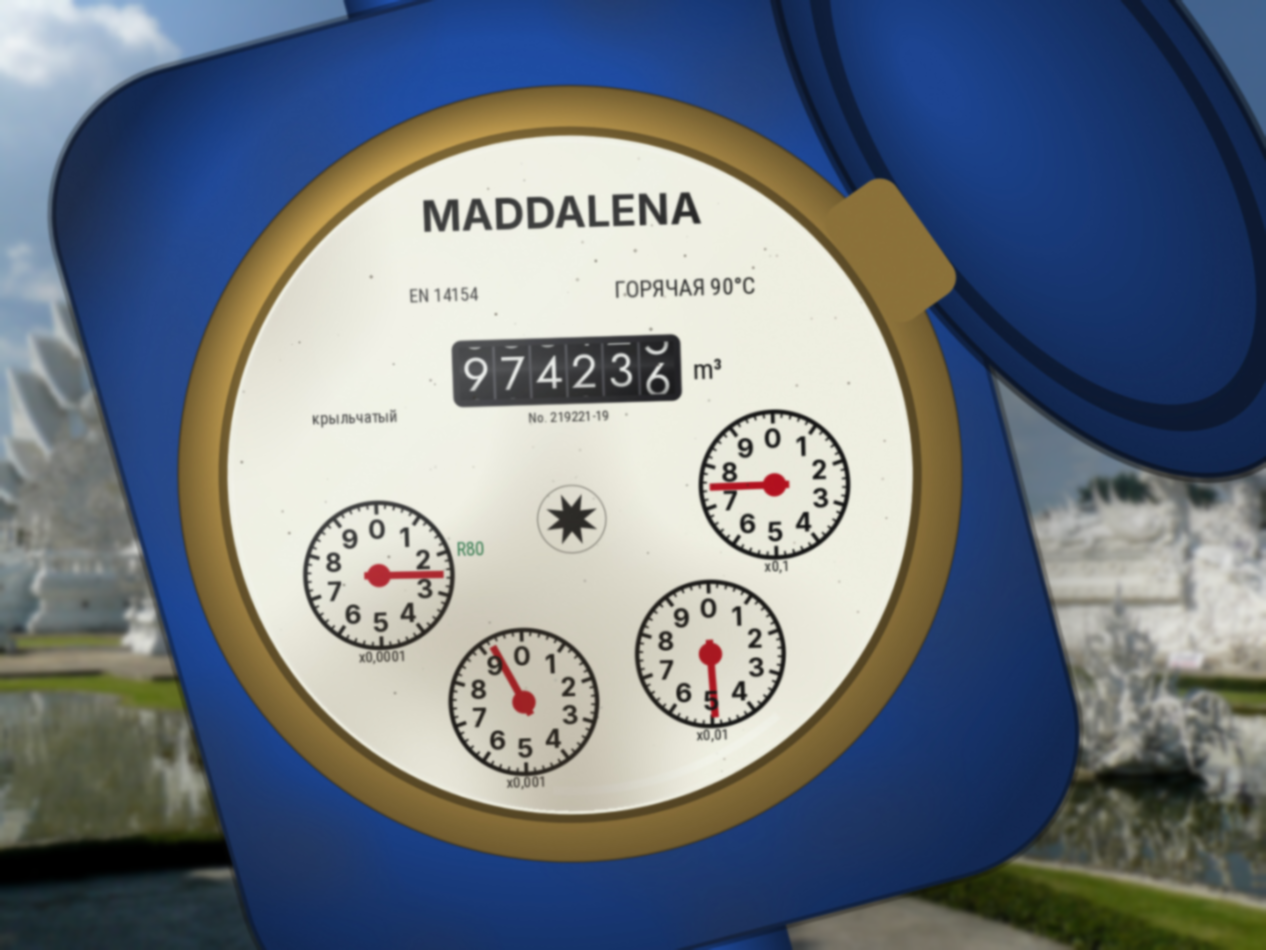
974235.7492 m³
